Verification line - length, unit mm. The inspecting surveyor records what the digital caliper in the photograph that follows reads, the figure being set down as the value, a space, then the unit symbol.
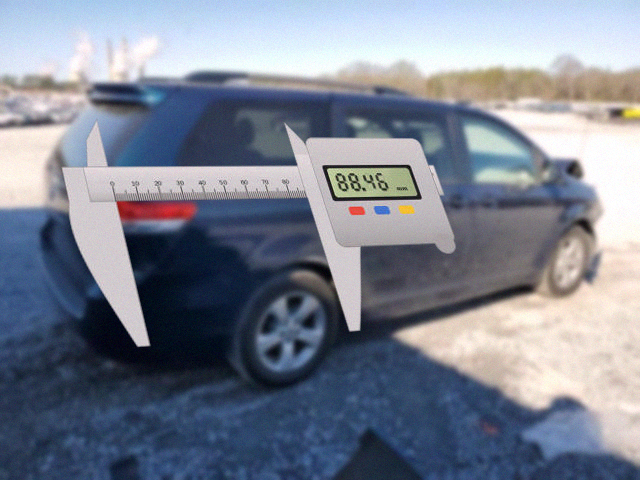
88.46 mm
